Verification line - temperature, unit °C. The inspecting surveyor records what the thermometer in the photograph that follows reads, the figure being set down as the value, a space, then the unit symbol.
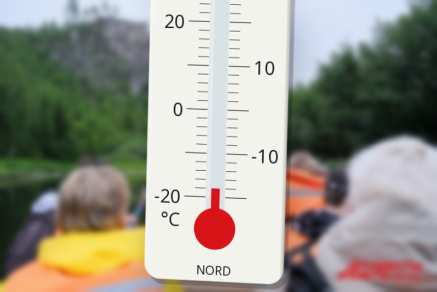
-18 °C
